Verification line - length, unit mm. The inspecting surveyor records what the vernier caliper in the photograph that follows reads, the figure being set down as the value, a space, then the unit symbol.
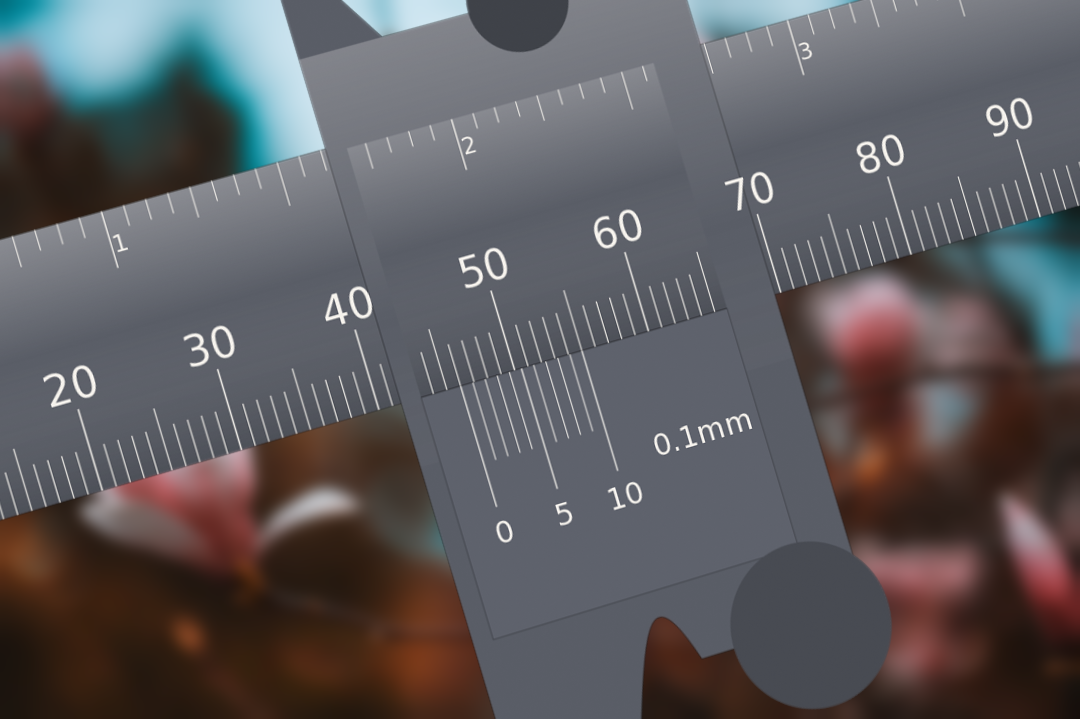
46.0 mm
